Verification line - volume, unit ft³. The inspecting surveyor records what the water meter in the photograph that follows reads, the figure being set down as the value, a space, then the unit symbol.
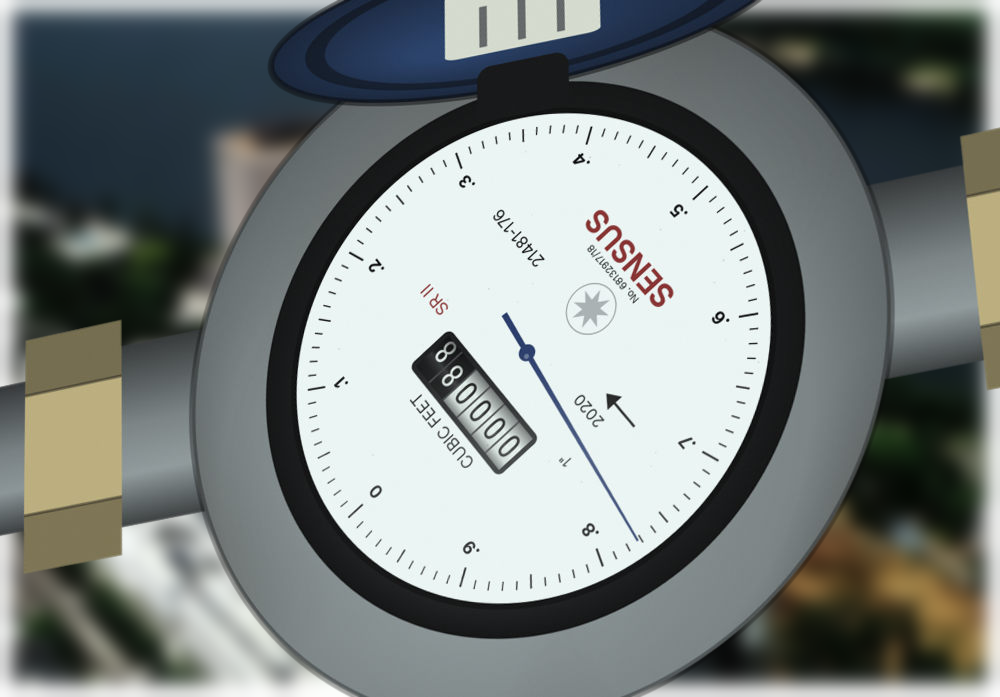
87.77 ft³
